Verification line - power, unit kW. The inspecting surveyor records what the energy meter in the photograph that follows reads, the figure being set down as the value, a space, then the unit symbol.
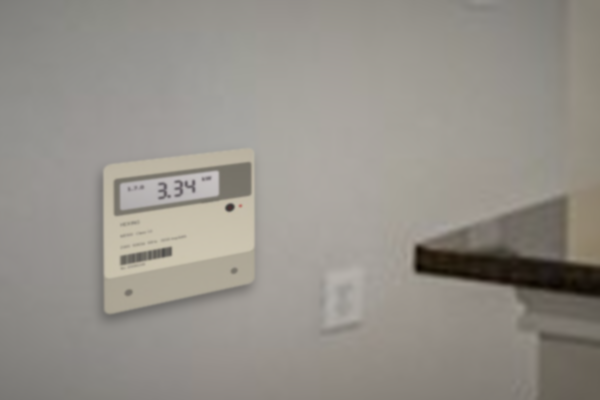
3.34 kW
